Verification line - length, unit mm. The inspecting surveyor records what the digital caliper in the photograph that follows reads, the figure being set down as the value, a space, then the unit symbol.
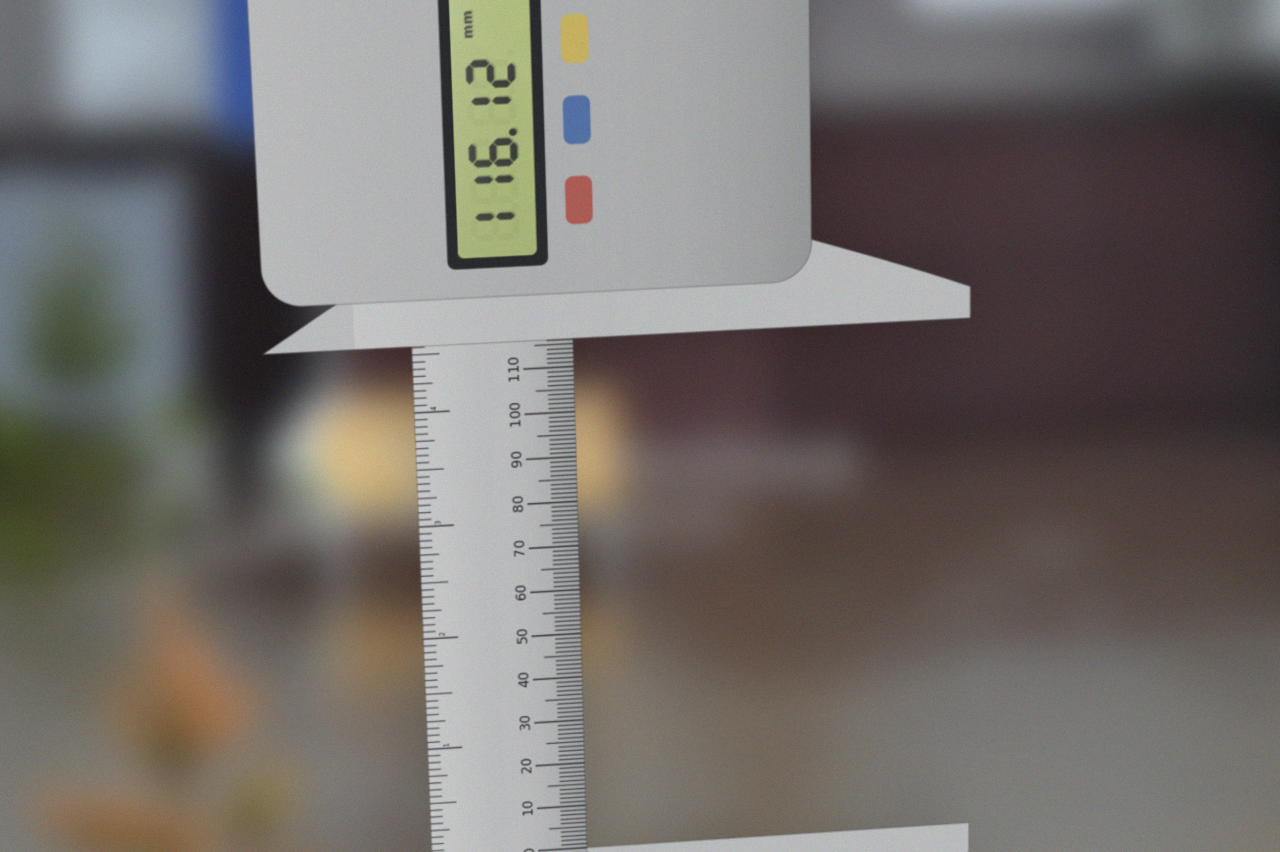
116.12 mm
